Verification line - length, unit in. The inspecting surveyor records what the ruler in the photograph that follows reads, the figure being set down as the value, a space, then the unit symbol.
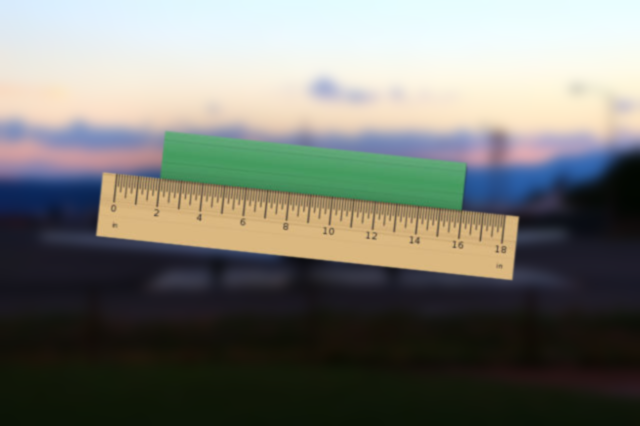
14 in
